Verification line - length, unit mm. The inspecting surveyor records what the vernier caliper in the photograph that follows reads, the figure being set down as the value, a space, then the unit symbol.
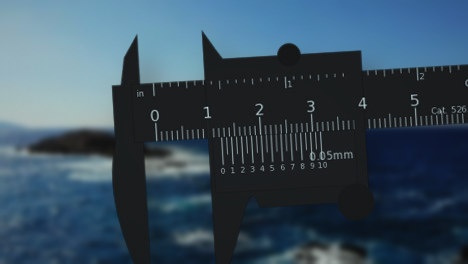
12.5 mm
